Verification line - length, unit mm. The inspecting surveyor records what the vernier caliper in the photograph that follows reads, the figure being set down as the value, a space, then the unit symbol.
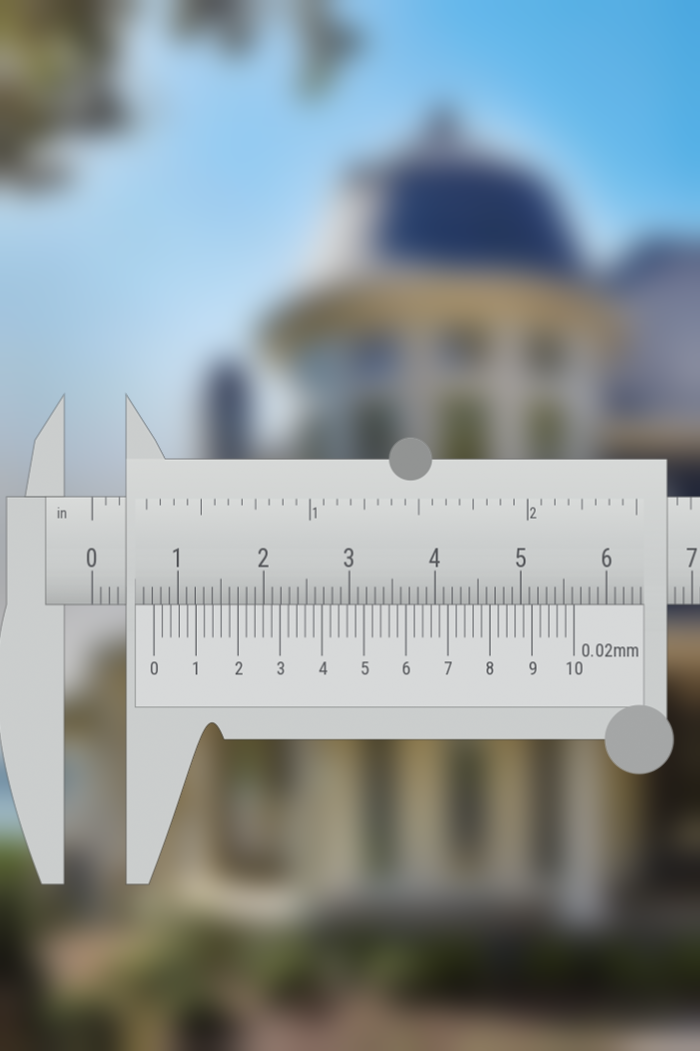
7.2 mm
